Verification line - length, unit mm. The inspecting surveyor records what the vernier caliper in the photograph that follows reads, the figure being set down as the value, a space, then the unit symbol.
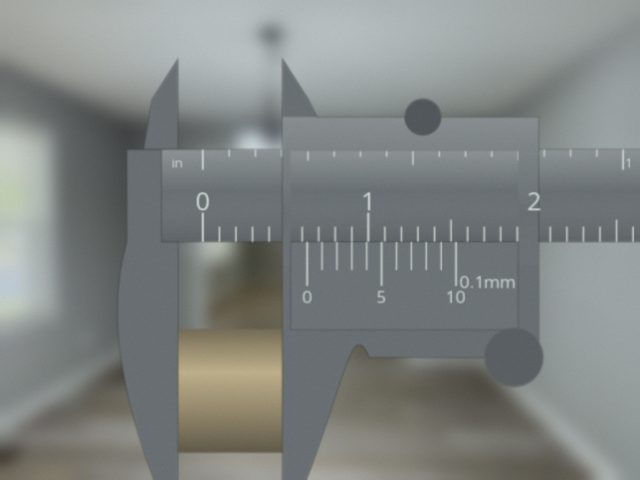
6.3 mm
